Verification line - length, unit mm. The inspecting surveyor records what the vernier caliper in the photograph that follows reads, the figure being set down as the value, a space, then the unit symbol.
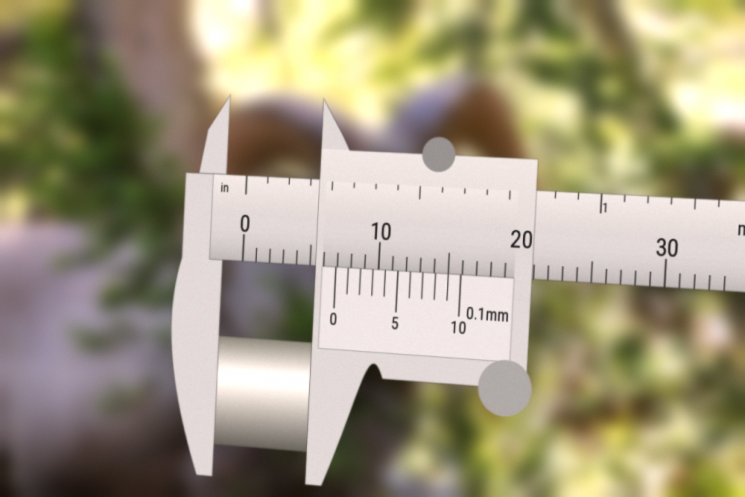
6.9 mm
